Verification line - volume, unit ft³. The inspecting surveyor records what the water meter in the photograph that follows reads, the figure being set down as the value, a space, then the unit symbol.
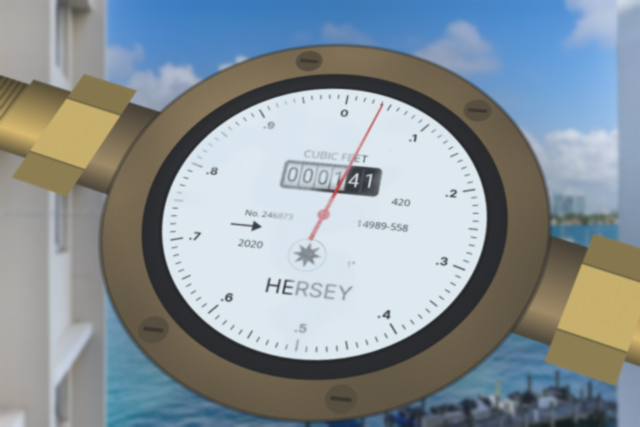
141.04 ft³
